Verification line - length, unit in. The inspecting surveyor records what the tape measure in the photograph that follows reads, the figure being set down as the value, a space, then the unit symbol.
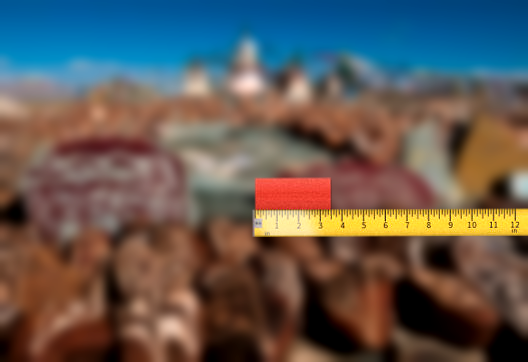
3.5 in
